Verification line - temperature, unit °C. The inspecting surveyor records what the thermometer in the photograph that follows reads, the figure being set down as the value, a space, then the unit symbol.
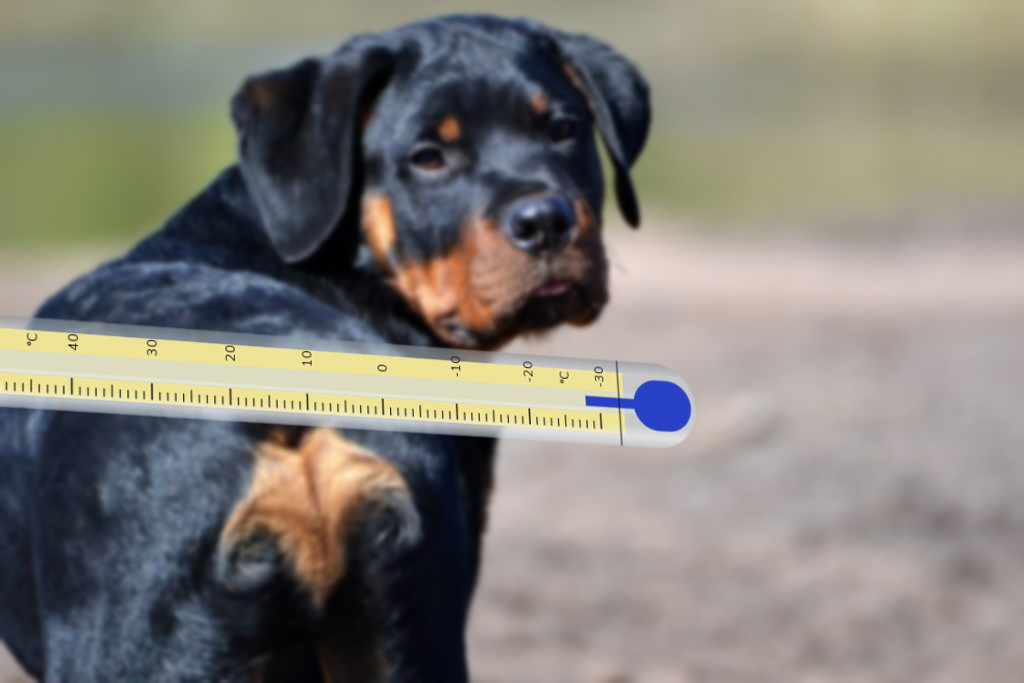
-28 °C
